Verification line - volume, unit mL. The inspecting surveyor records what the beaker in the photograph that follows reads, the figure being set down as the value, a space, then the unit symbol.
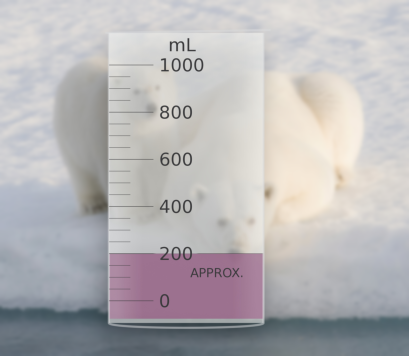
200 mL
